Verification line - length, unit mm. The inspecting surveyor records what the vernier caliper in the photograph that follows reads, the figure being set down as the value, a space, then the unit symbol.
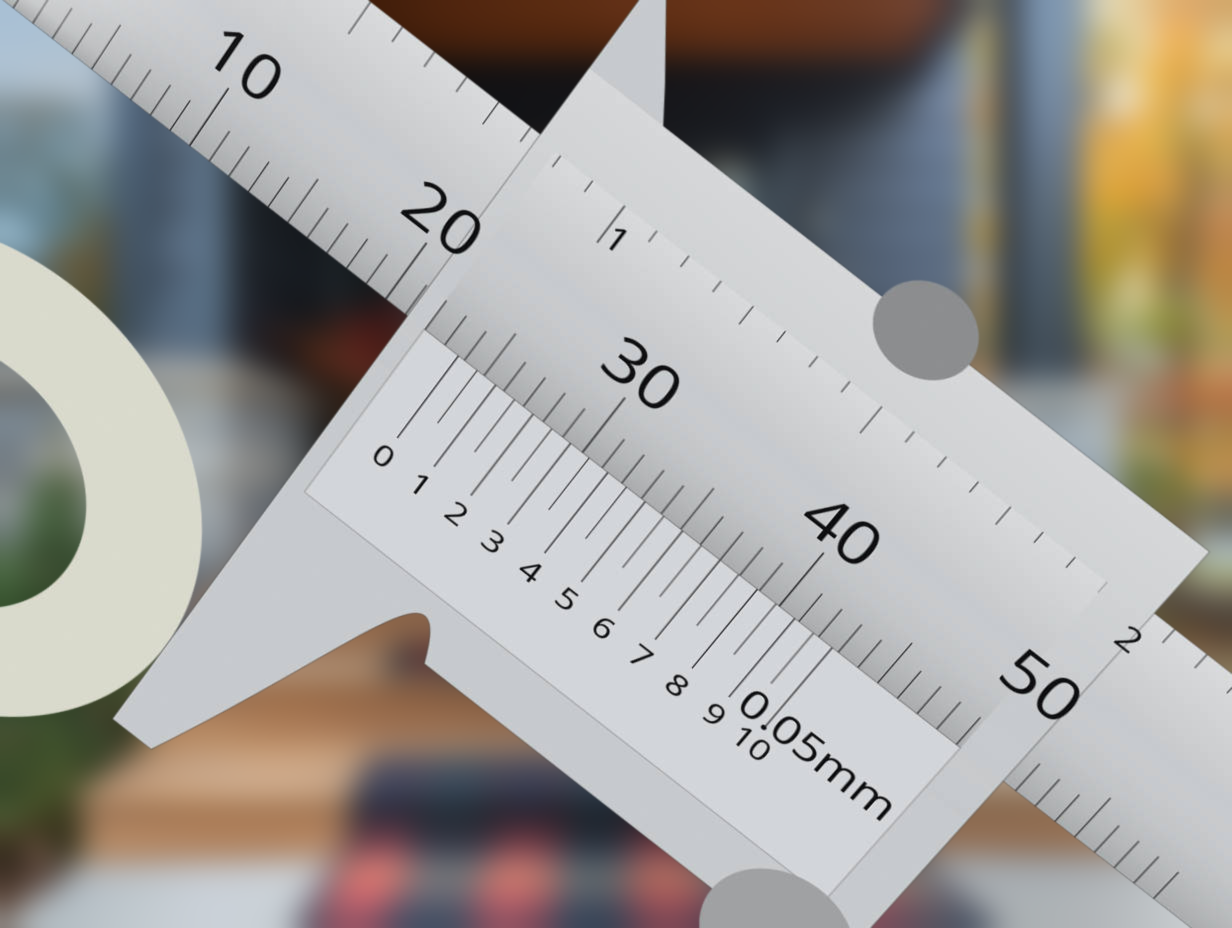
23.7 mm
